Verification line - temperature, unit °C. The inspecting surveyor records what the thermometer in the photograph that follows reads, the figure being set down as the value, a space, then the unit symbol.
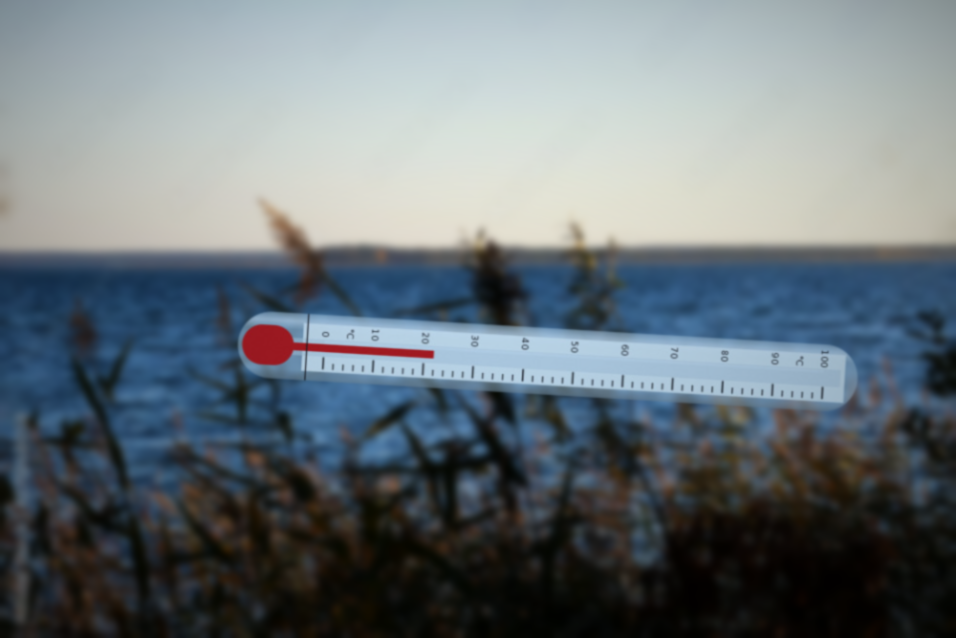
22 °C
